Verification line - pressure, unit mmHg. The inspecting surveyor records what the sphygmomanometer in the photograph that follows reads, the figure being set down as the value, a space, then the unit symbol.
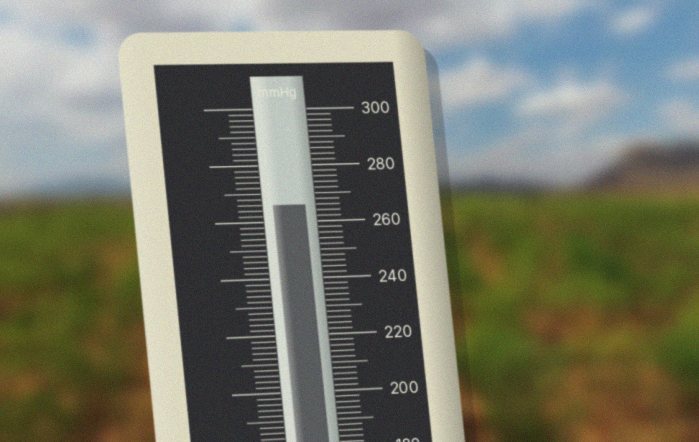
266 mmHg
